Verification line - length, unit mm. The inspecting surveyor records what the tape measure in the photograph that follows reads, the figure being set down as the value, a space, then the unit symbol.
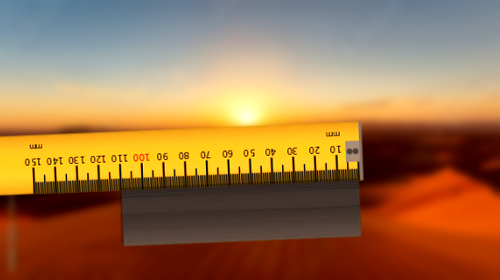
110 mm
